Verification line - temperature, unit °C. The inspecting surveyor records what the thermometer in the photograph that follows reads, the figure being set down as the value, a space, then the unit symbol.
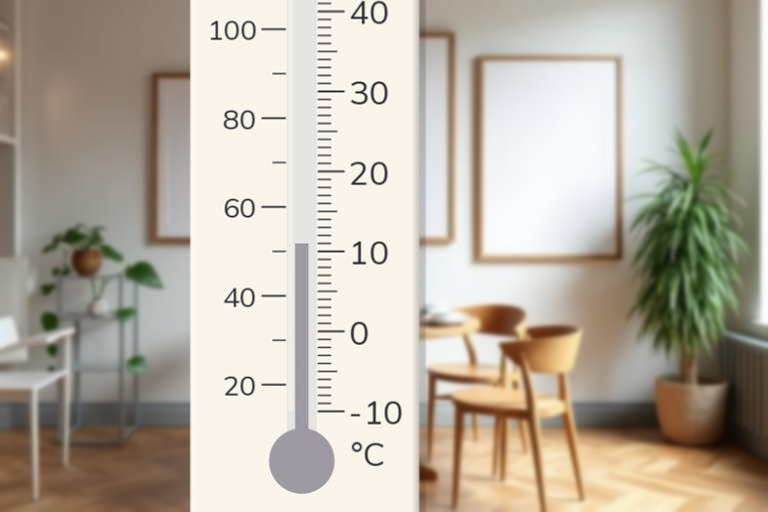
11 °C
